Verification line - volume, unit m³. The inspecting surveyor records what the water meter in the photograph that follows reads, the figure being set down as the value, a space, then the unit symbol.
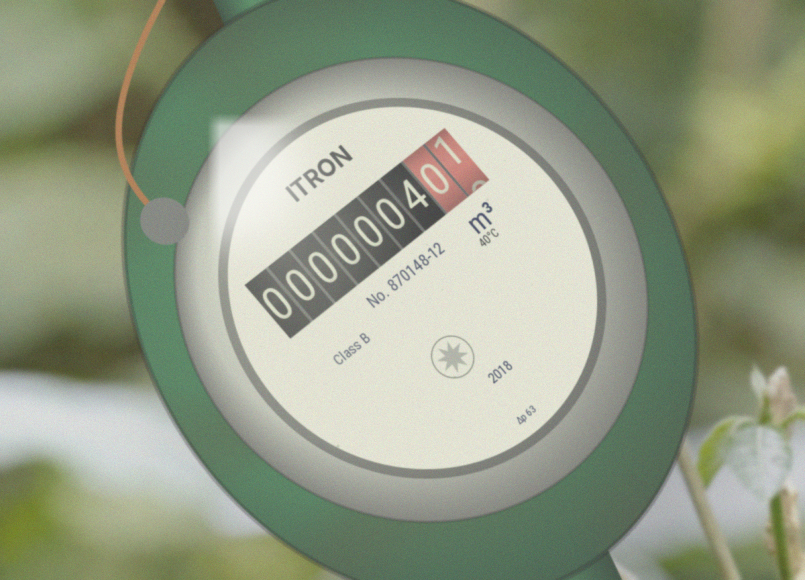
4.01 m³
